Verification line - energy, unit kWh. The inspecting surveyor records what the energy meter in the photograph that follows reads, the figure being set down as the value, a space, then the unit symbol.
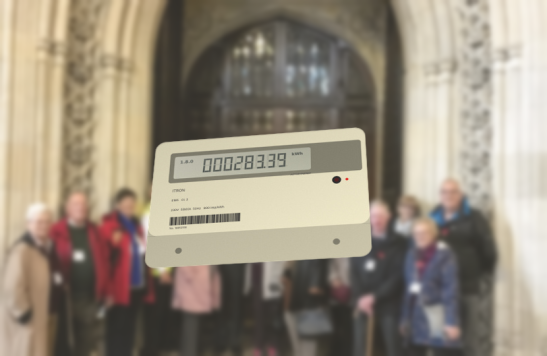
283.39 kWh
